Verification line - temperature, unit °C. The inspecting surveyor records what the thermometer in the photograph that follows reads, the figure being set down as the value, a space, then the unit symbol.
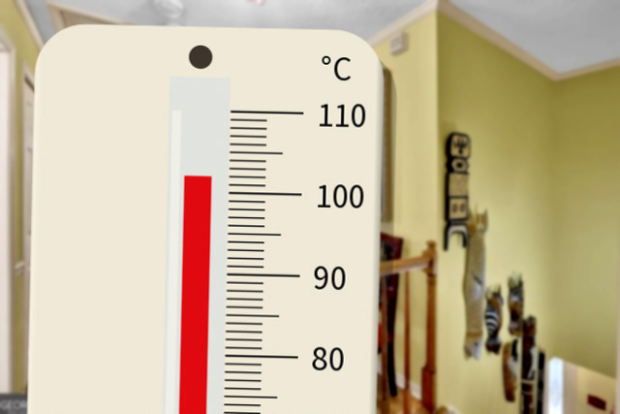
102 °C
